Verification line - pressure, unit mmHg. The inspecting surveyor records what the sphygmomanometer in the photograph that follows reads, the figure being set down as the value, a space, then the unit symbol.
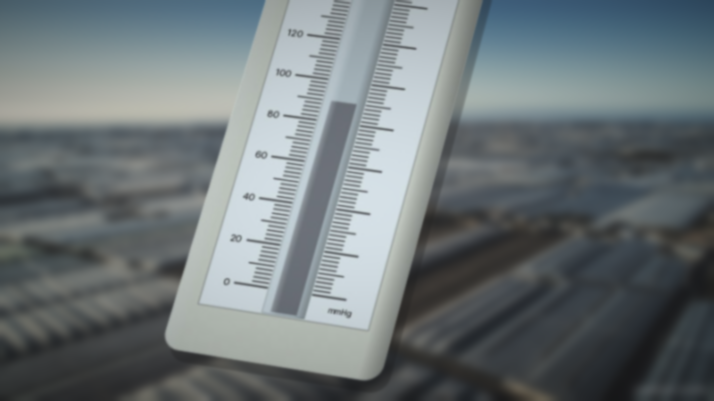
90 mmHg
